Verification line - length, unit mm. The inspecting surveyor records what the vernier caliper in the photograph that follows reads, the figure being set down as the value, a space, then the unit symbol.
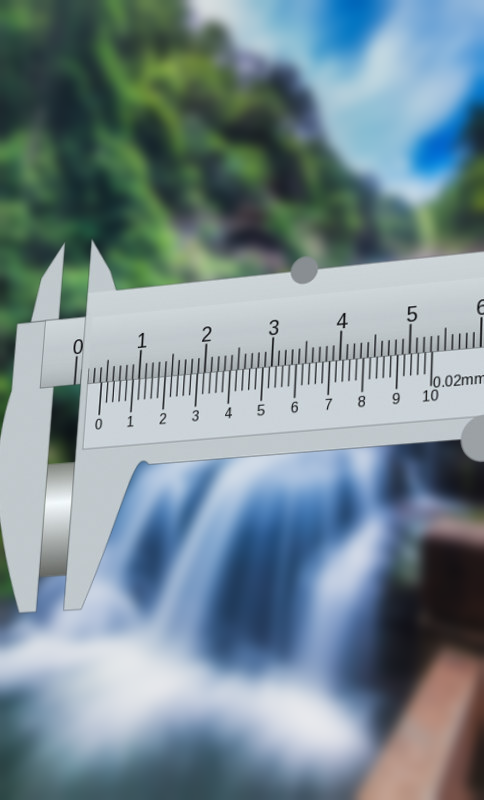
4.2 mm
